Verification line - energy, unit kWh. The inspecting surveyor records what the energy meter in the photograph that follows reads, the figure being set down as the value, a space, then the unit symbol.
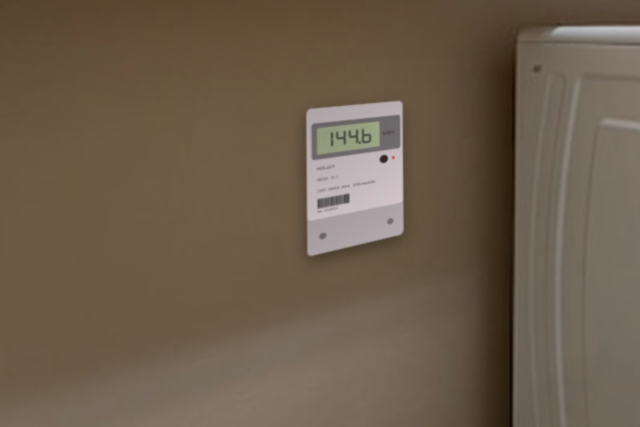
144.6 kWh
